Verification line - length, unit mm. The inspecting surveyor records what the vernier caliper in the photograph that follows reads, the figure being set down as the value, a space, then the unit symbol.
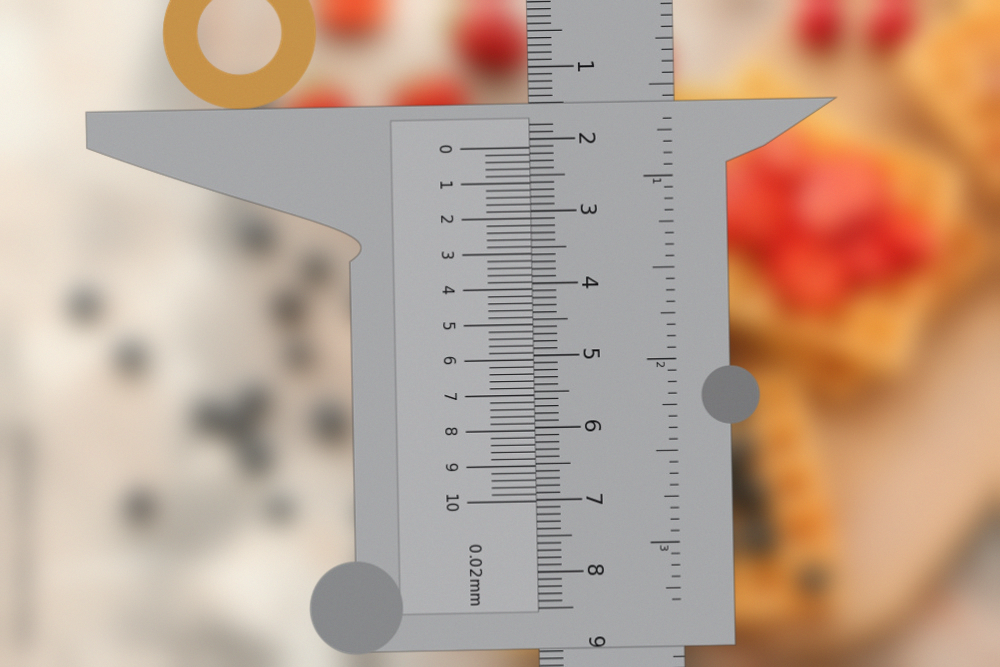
21.2 mm
